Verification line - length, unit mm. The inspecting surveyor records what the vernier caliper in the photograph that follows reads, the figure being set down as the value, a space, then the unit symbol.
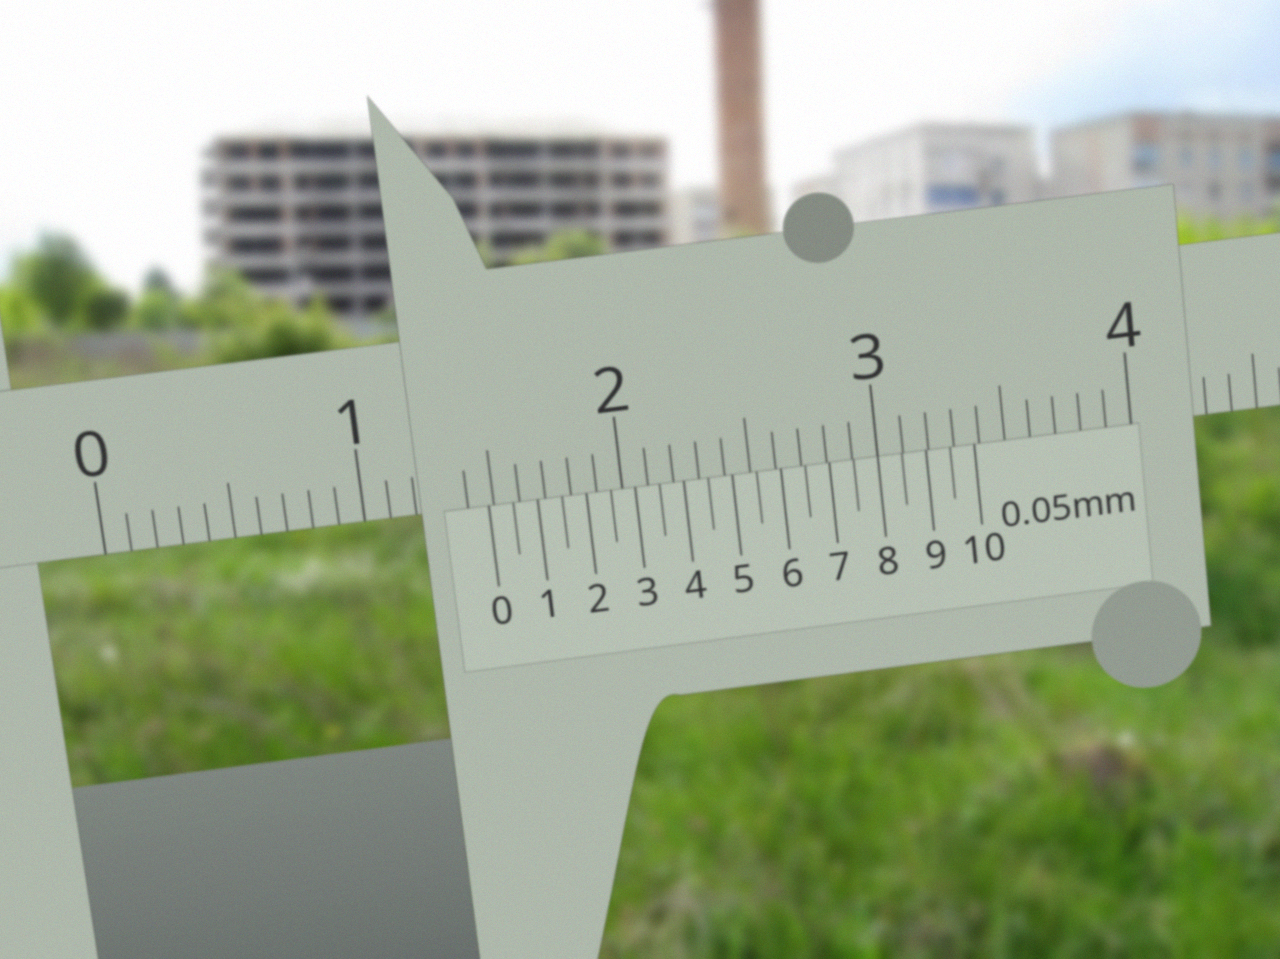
14.8 mm
